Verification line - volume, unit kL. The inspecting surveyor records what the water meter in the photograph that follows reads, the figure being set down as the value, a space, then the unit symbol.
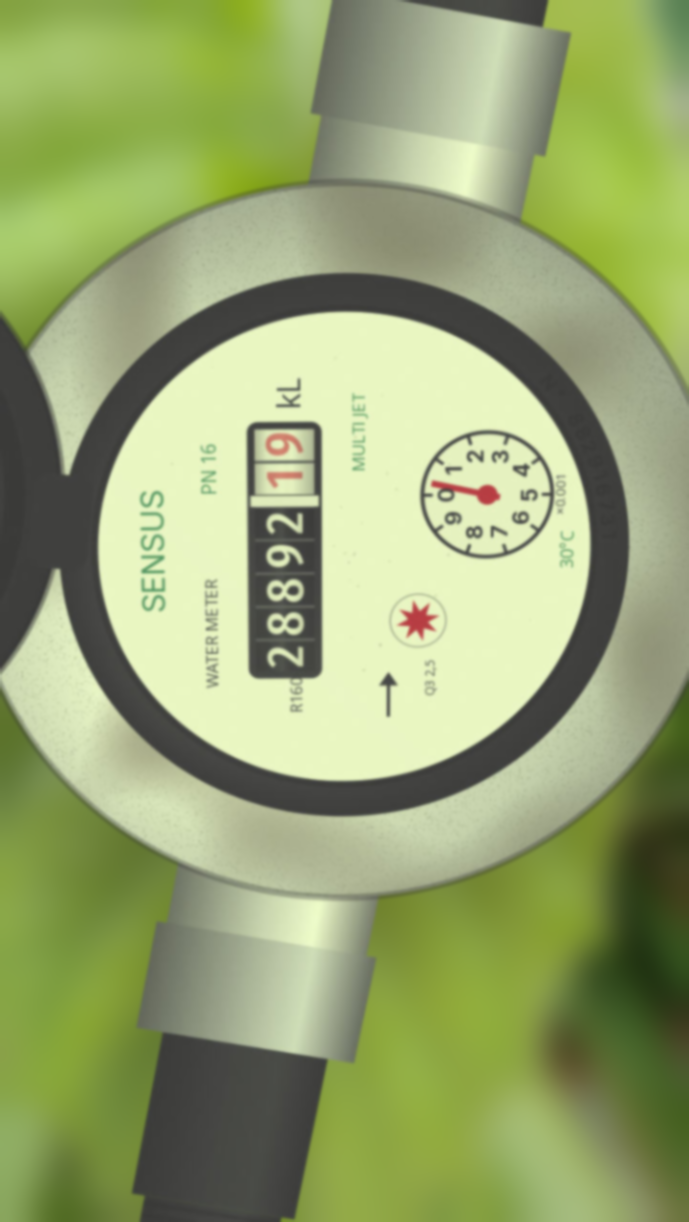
28892.190 kL
